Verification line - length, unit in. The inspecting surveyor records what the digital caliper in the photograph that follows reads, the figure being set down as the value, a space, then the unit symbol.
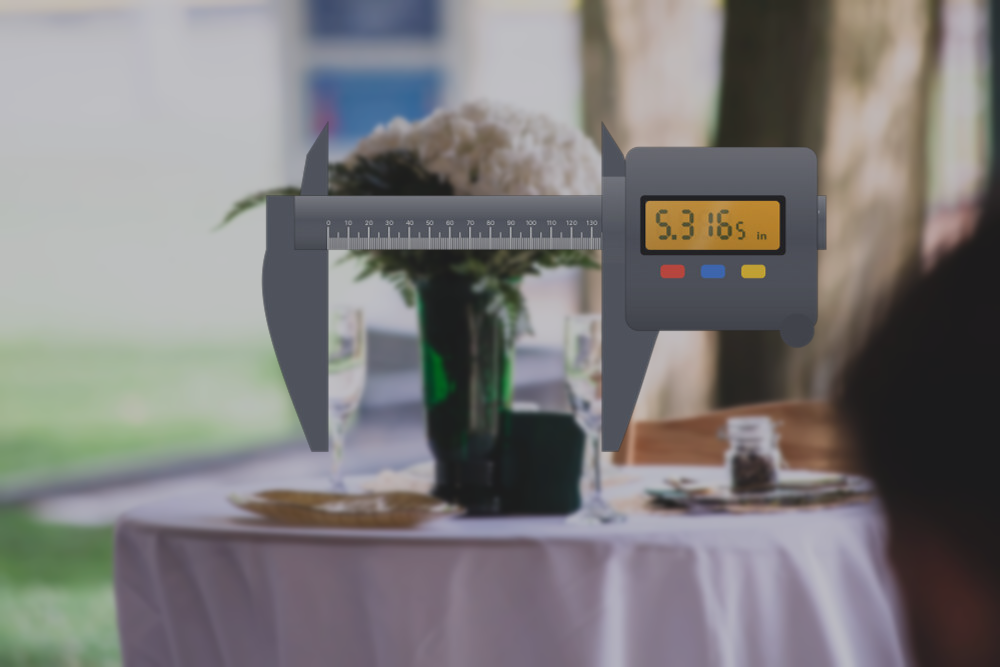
5.3165 in
